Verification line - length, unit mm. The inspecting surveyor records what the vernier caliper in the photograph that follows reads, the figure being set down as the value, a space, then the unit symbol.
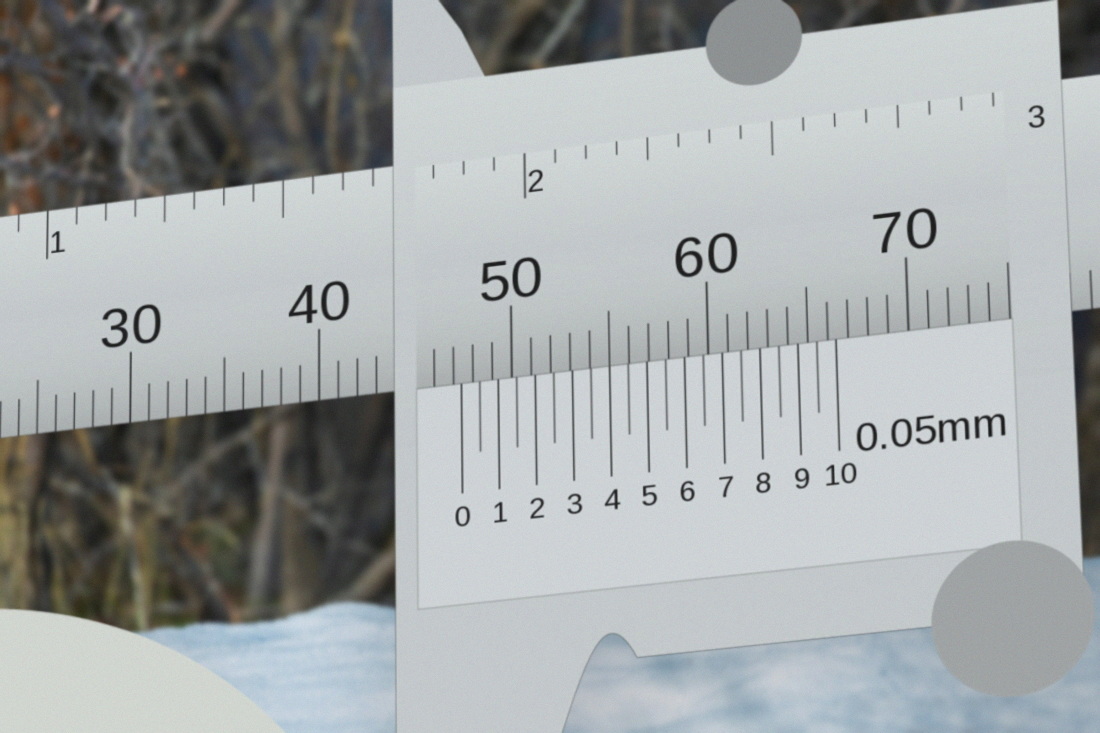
47.4 mm
